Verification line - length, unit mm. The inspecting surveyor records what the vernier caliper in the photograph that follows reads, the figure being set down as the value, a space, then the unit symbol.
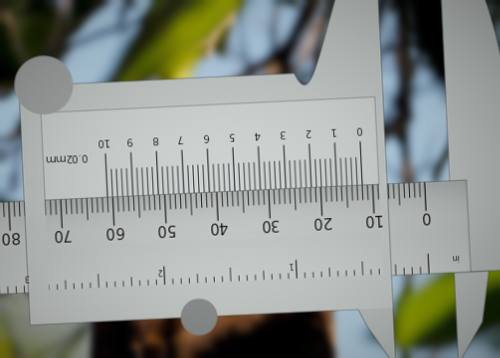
12.0 mm
